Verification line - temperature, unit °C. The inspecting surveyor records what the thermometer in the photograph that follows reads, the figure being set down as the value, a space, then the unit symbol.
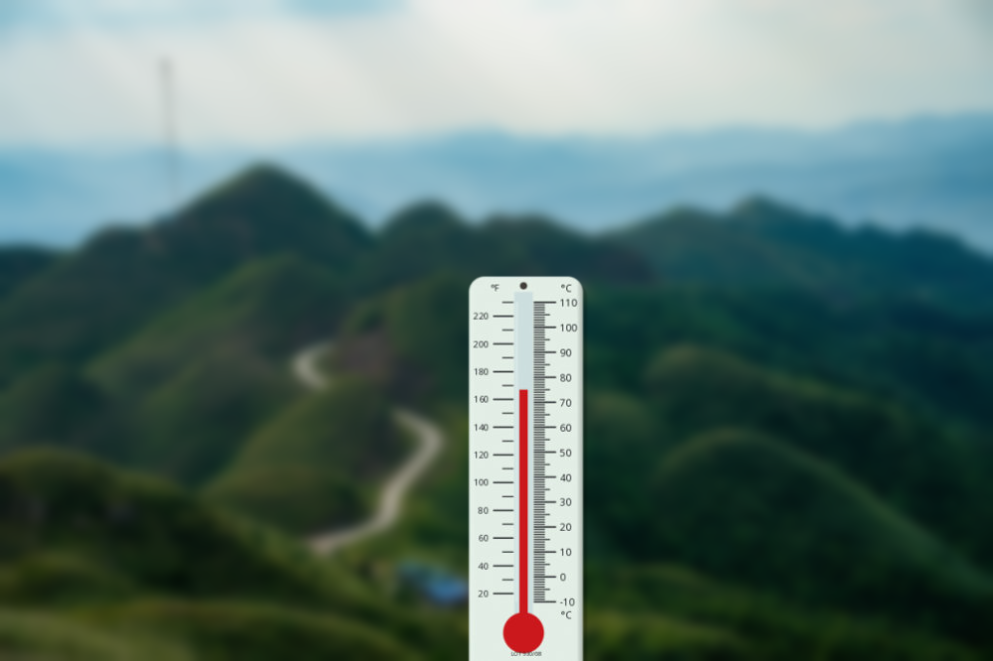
75 °C
